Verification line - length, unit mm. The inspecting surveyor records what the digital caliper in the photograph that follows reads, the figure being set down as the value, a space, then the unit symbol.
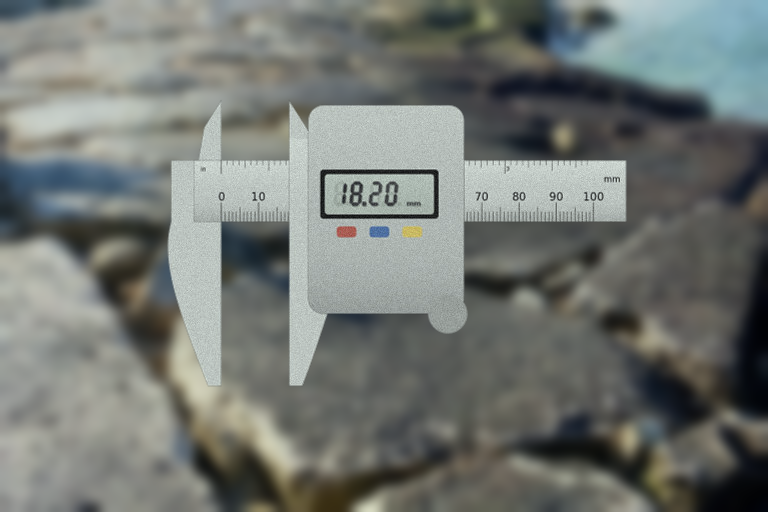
18.20 mm
